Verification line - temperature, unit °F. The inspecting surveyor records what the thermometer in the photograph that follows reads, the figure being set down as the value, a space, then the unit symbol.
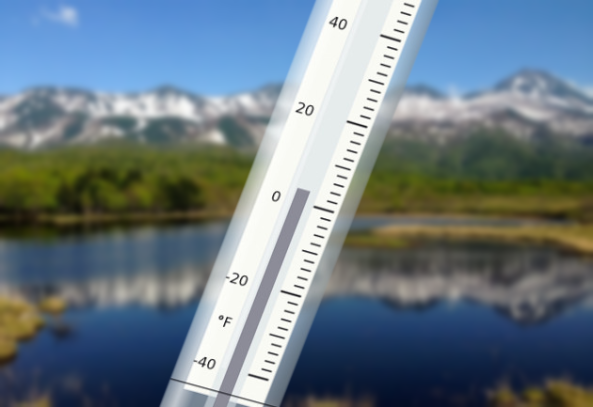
3 °F
